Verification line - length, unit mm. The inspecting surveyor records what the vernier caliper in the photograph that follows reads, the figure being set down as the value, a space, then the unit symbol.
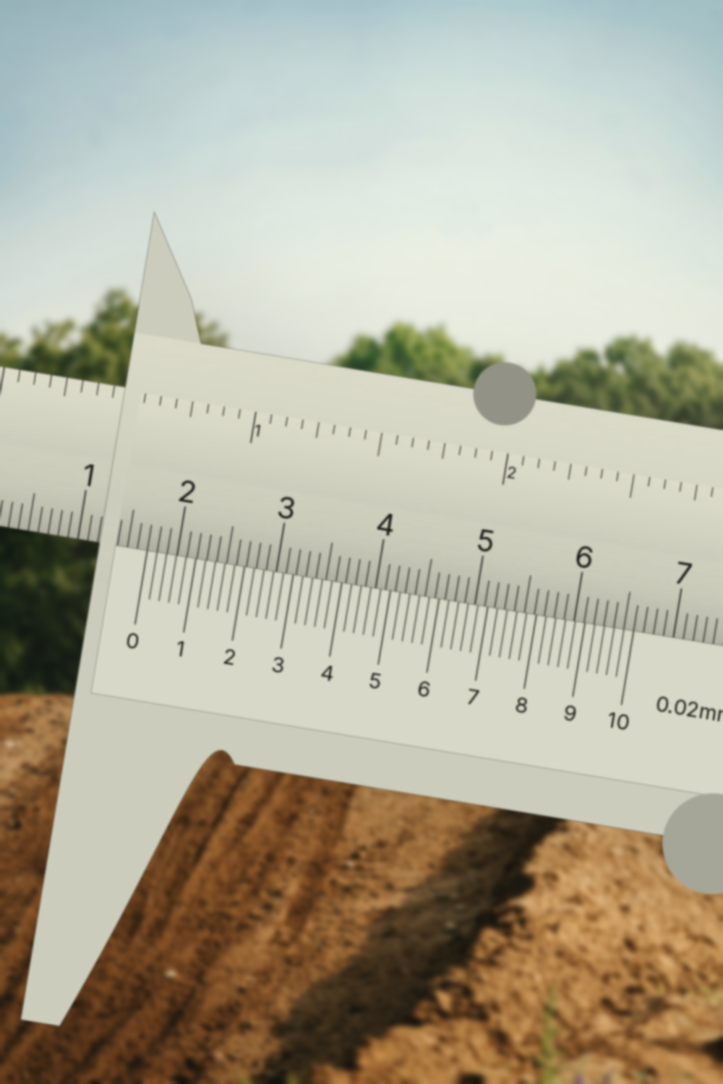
17.0 mm
